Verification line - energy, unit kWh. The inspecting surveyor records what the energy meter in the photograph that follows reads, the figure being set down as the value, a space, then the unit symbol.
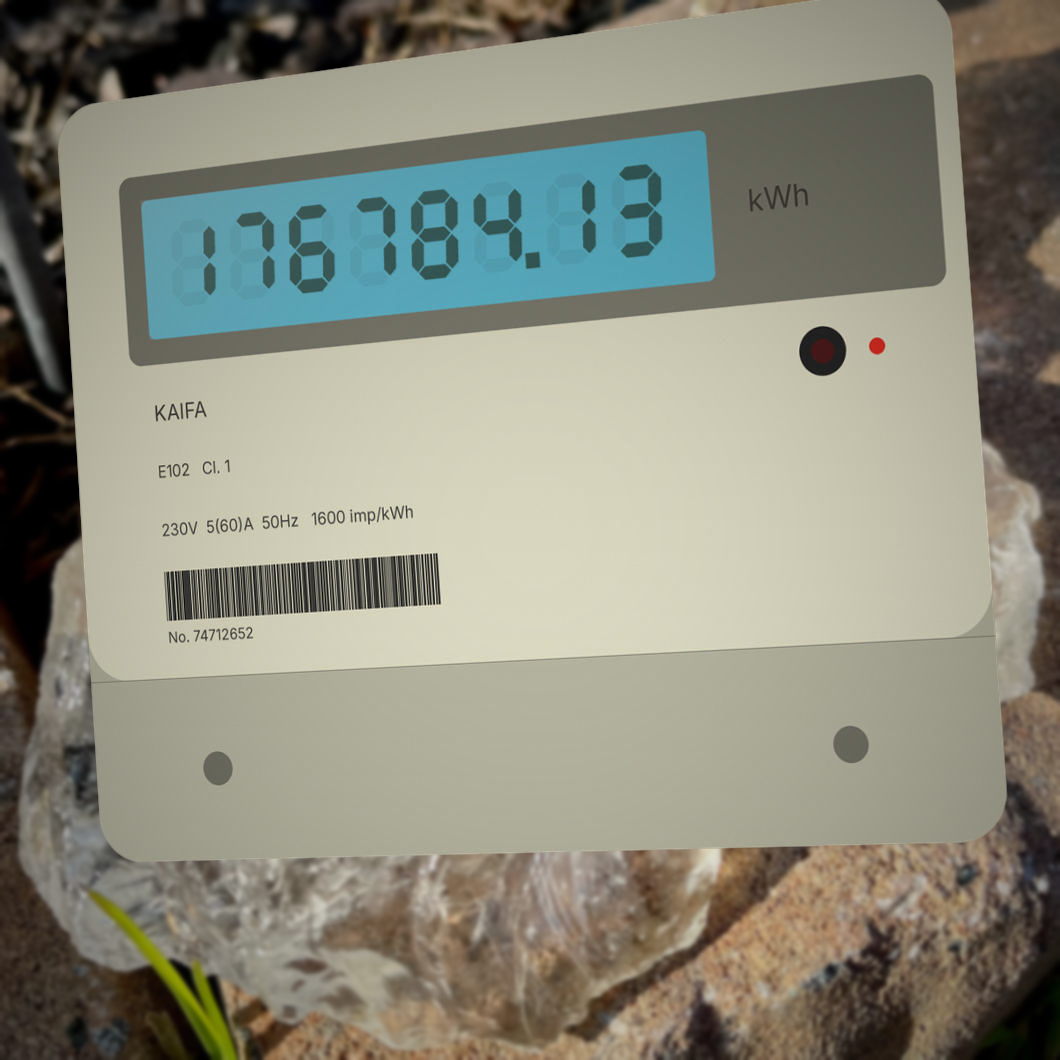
176784.13 kWh
